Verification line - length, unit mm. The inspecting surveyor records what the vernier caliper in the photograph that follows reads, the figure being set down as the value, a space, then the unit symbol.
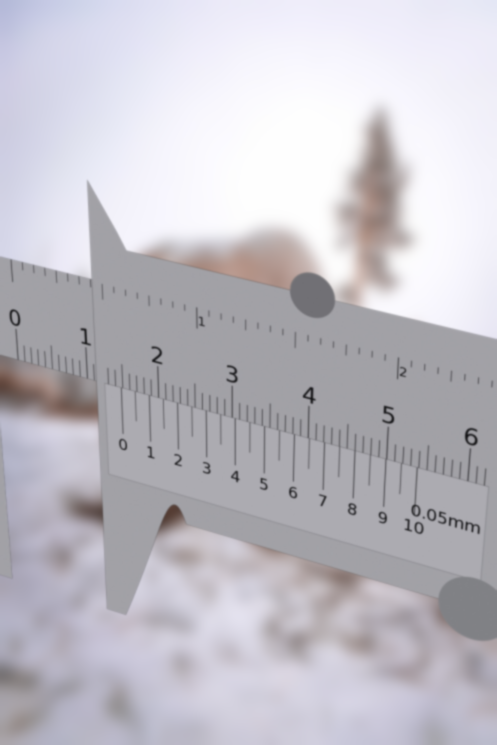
14.8 mm
